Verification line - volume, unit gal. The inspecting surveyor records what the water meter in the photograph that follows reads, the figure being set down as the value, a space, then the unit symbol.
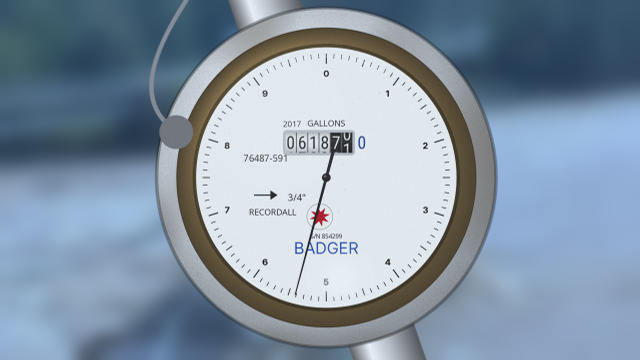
618705.4 gal
